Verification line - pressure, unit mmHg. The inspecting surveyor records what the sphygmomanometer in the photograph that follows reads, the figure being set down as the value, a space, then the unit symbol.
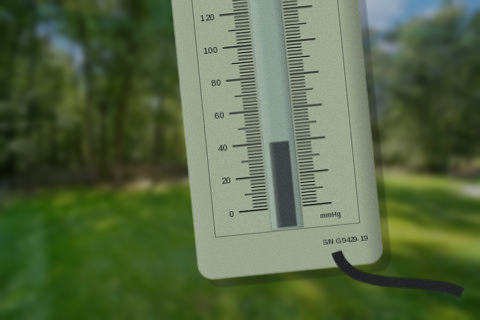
40 mmHg
